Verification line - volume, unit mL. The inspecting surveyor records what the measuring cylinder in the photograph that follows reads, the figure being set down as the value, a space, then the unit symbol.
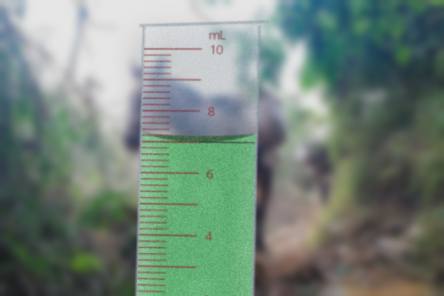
7 mL
